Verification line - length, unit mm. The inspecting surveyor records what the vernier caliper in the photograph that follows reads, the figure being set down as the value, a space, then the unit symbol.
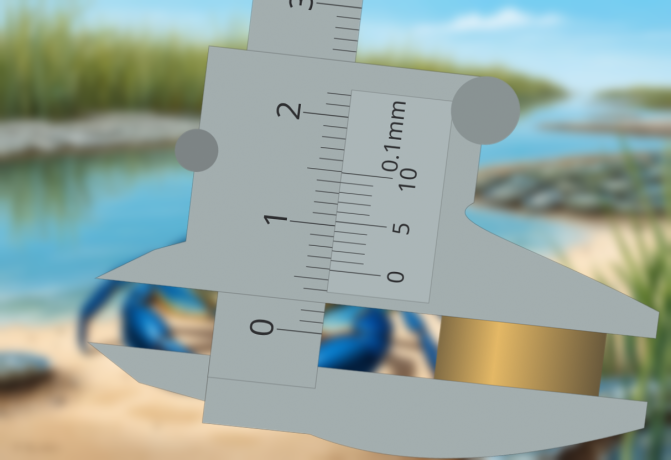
5.9 mm
